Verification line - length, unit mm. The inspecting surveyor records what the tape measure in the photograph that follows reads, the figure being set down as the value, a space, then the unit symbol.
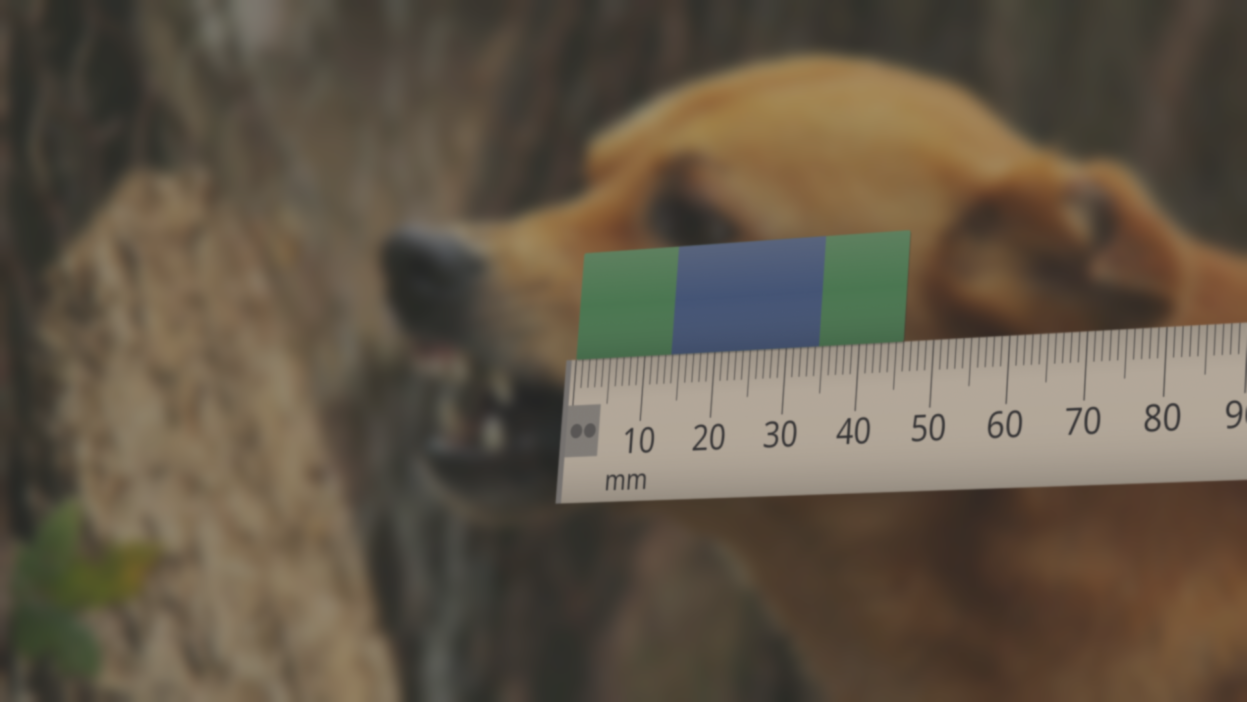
46 mm
